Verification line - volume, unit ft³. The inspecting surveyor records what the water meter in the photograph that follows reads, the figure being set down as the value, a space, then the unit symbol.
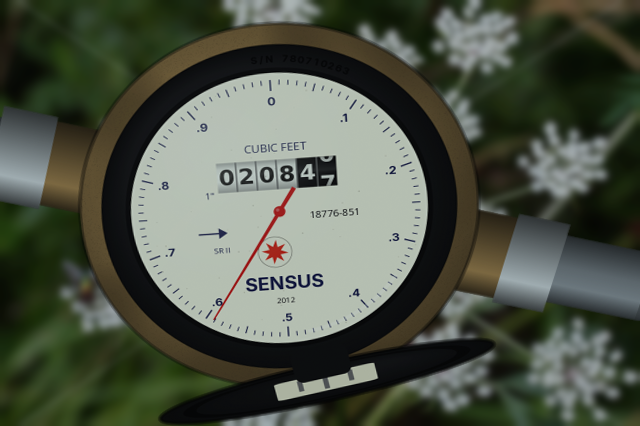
20846.59 ft³
